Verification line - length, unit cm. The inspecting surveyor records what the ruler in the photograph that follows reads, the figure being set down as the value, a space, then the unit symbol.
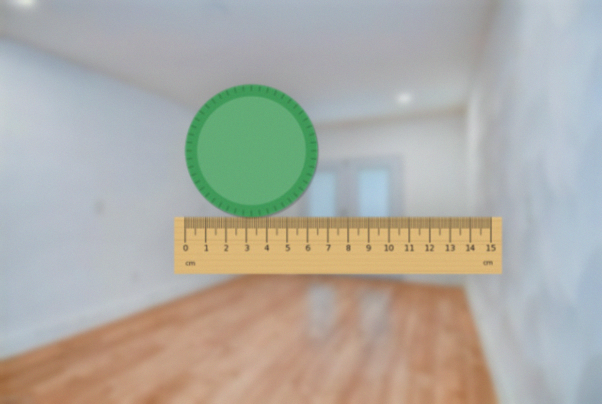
6.5 cm
